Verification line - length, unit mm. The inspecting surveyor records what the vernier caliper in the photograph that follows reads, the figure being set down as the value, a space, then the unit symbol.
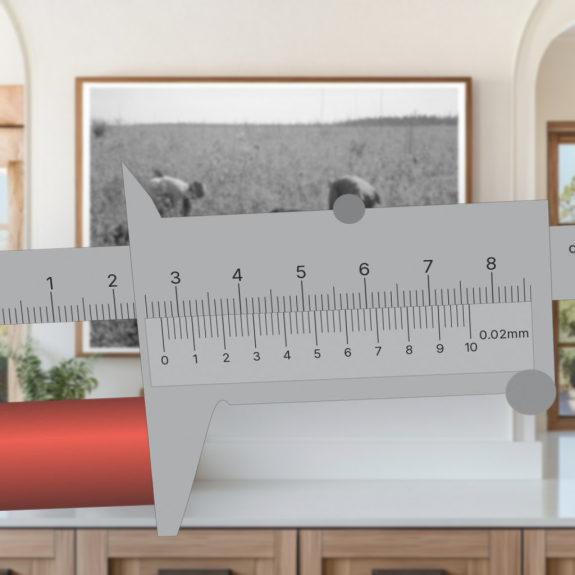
27.2 mm
